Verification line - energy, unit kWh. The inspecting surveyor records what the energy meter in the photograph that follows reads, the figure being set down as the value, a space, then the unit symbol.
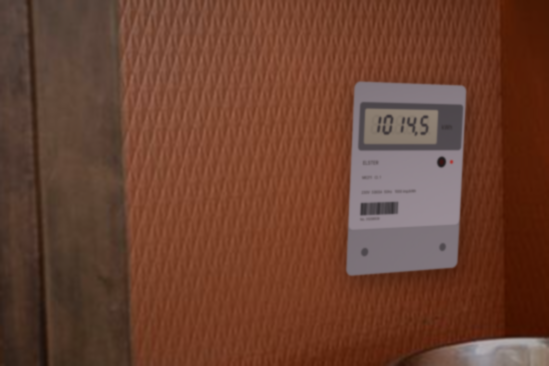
1014.5 kWh
